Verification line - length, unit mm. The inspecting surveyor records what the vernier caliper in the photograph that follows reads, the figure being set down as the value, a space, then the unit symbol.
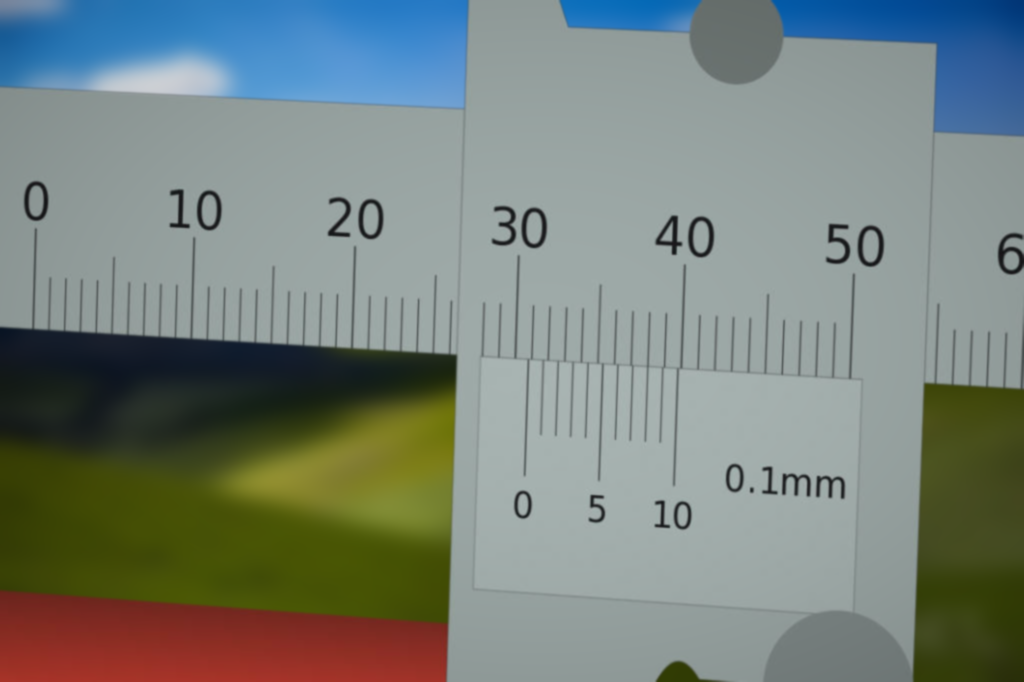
30.8 mm
